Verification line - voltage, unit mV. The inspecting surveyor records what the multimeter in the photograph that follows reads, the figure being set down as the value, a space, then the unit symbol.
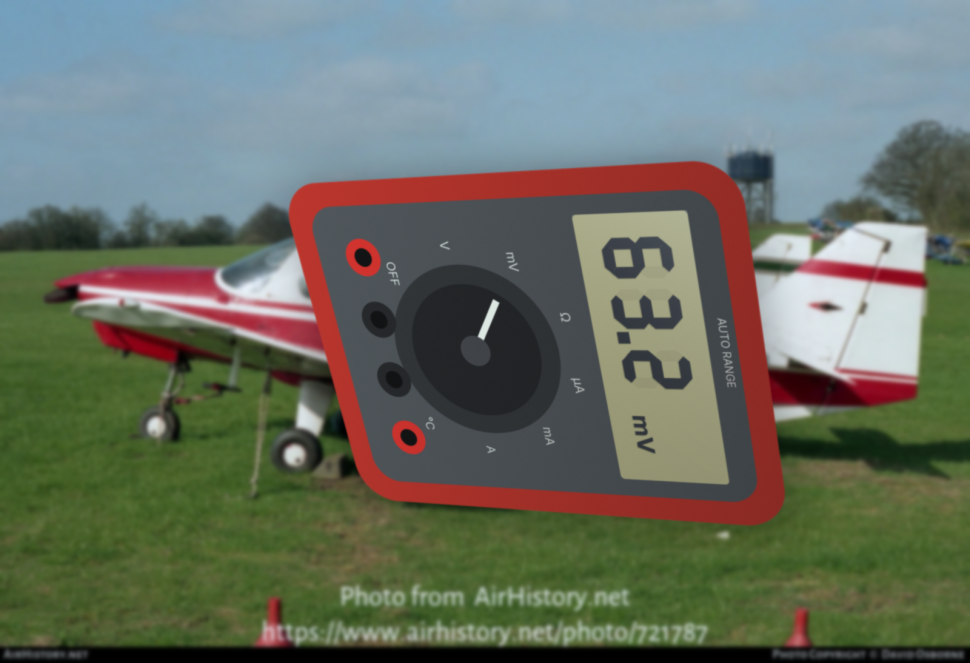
63.2 mV
